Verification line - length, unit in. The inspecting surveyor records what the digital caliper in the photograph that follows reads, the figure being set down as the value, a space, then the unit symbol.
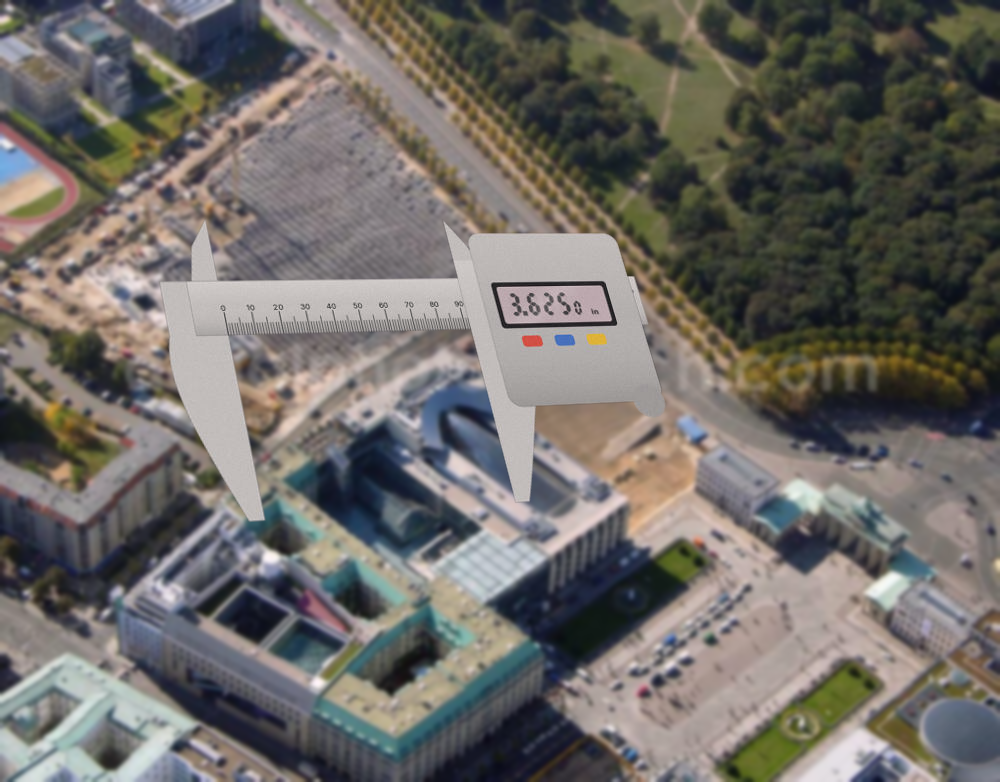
3.6250 in
